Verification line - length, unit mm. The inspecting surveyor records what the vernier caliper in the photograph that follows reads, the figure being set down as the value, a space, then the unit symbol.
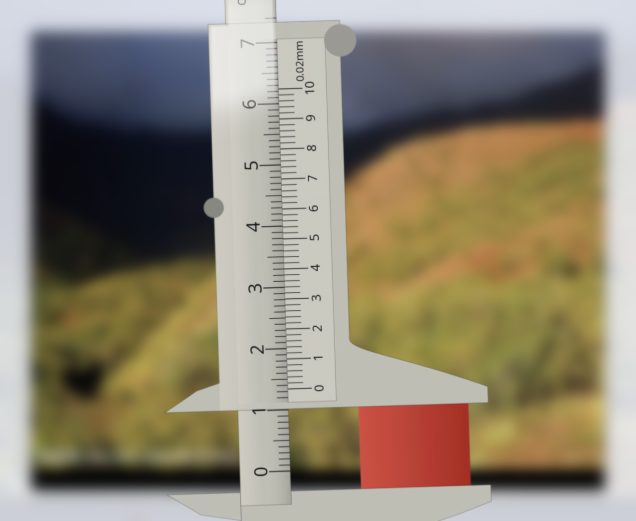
13.4 mm
